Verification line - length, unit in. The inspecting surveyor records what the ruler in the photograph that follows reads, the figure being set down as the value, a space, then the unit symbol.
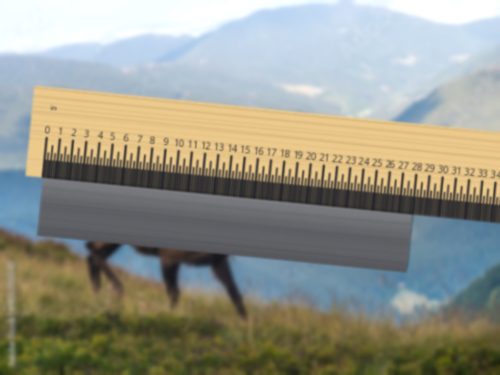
28 in
